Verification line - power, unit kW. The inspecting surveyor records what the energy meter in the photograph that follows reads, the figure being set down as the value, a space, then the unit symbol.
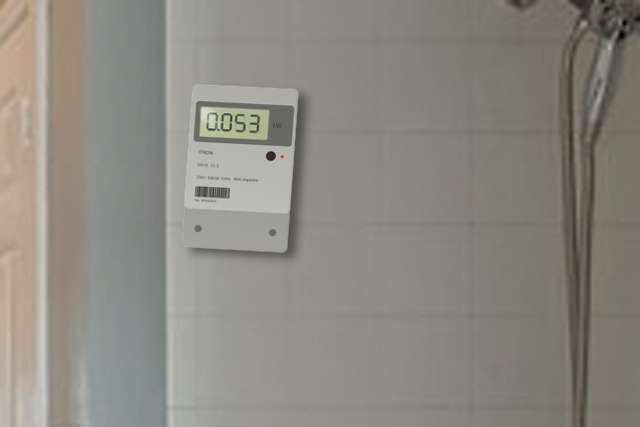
0.053 kW
